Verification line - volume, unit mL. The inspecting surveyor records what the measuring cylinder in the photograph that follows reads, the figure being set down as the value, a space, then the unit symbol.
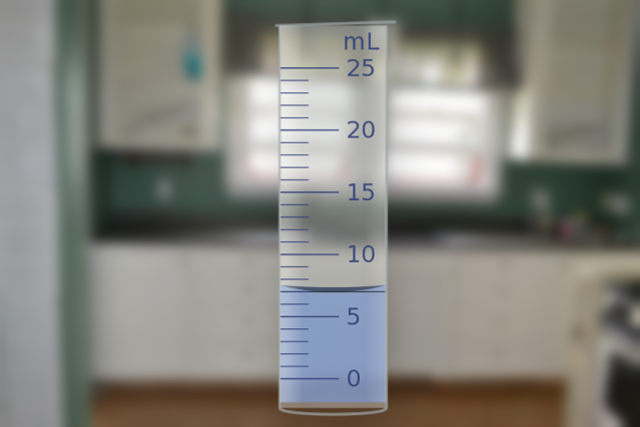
7 mL
